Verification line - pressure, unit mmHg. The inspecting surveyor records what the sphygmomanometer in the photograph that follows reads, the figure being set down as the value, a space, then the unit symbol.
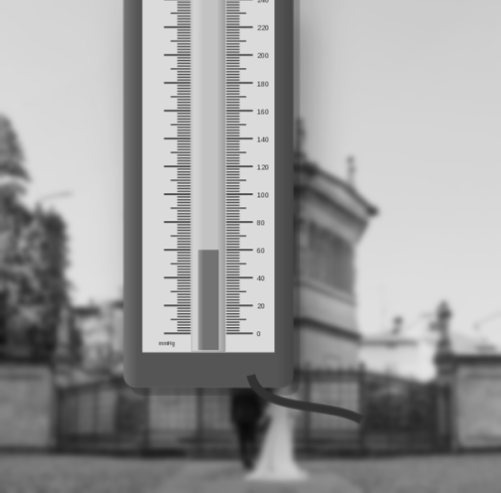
60 mmHg
